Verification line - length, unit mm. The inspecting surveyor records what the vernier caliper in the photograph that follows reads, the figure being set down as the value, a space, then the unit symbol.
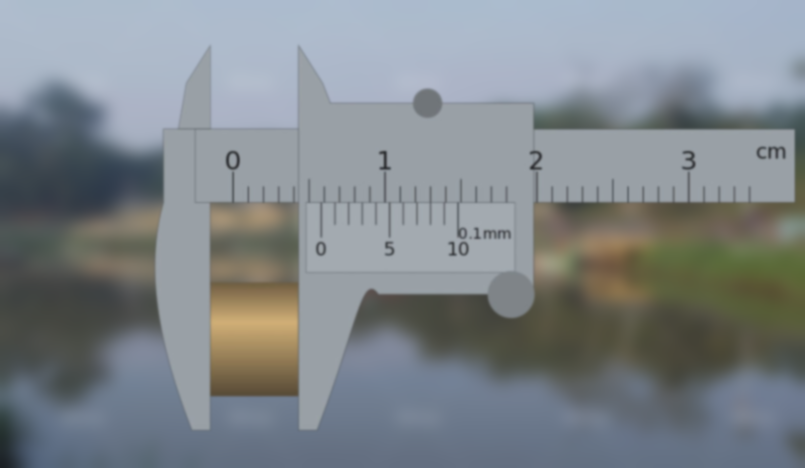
5.8 mm
